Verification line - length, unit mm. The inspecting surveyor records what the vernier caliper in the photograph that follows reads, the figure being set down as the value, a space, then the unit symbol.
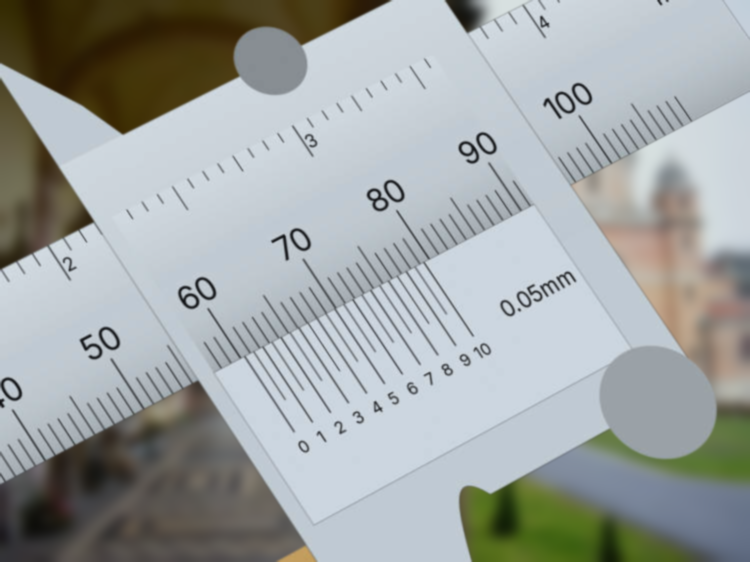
60.4 mm
